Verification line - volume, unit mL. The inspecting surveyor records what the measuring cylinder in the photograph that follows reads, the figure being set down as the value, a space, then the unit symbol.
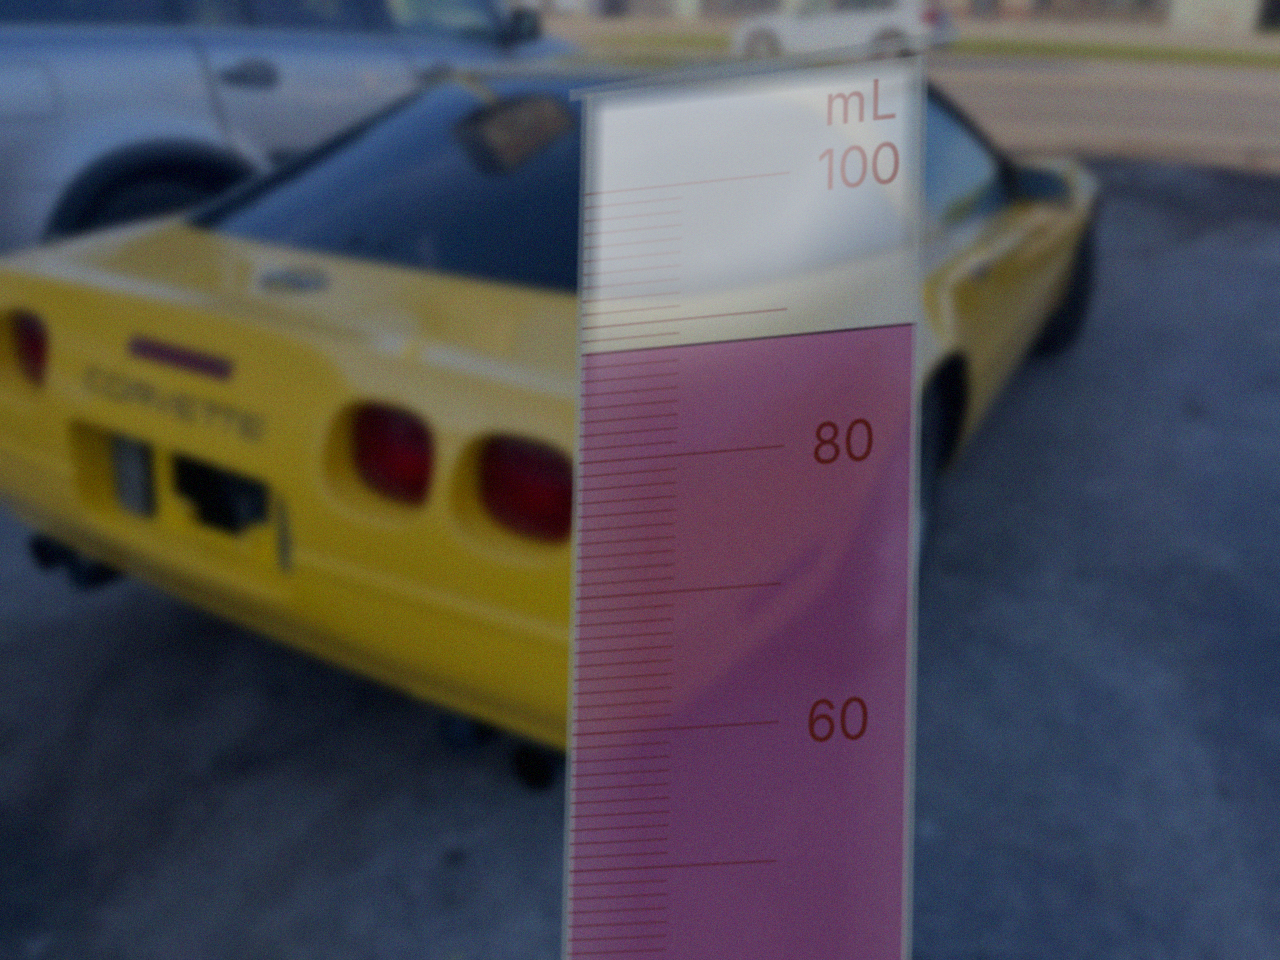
88 mL
